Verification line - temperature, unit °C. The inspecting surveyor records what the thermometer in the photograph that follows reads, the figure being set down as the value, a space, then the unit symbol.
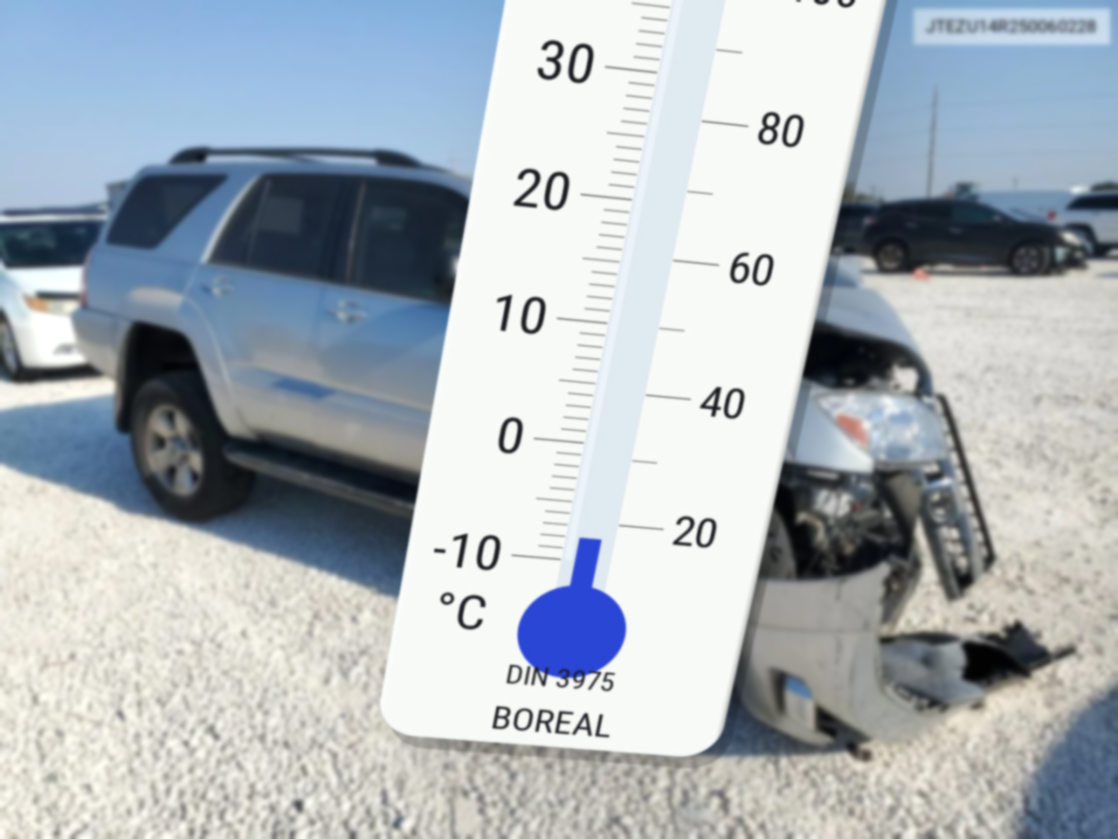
-8 °C
